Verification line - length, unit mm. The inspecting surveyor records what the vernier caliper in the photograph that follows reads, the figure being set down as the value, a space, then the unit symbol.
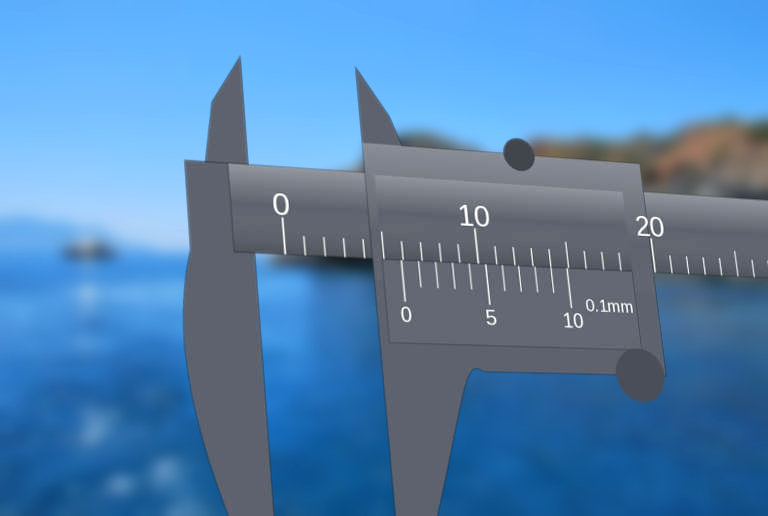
5.9 mm
